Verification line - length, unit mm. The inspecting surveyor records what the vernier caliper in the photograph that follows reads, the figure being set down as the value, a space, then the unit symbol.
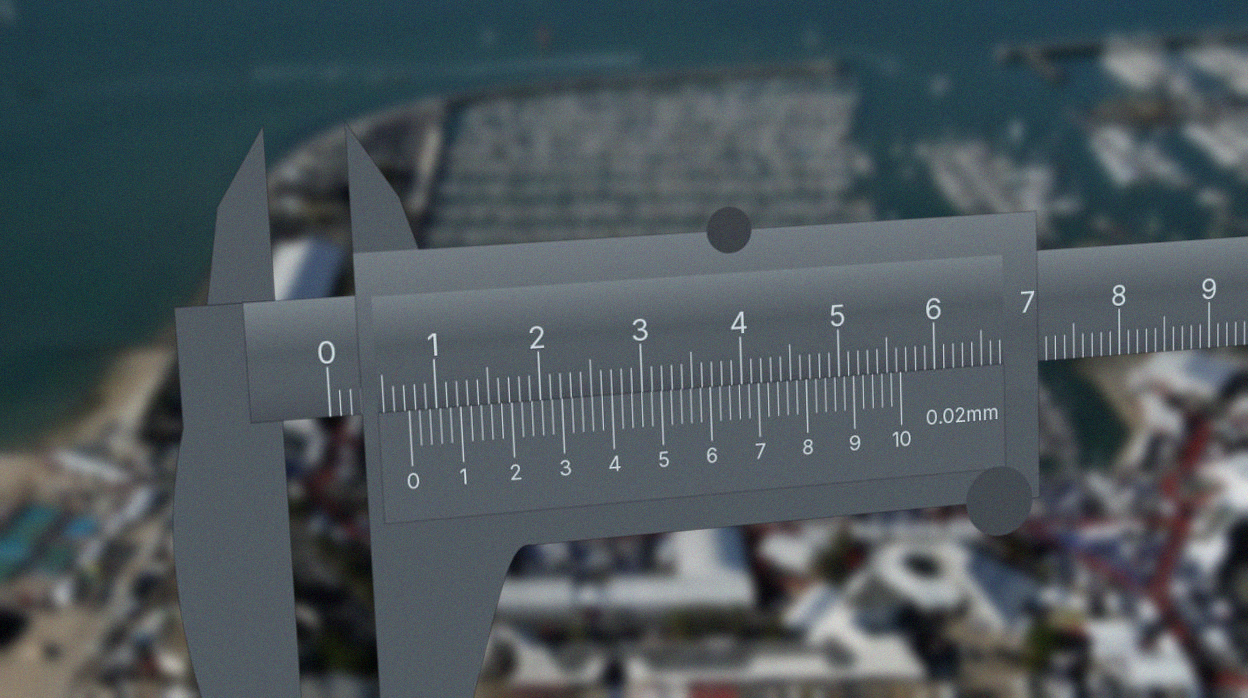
7.4 mm
